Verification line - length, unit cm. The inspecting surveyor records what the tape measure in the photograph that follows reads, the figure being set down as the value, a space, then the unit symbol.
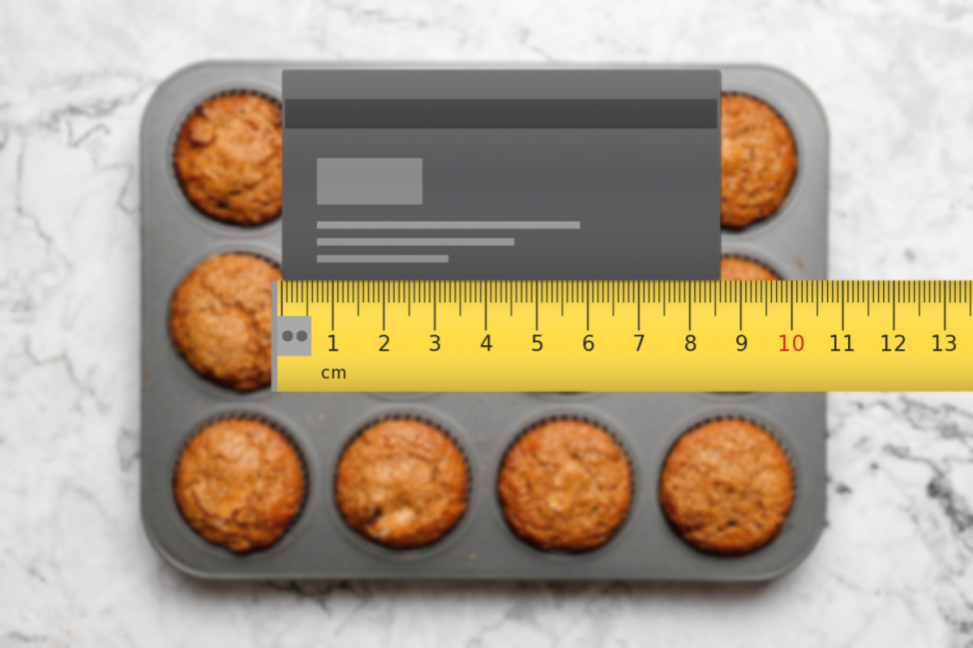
8.6 cm
